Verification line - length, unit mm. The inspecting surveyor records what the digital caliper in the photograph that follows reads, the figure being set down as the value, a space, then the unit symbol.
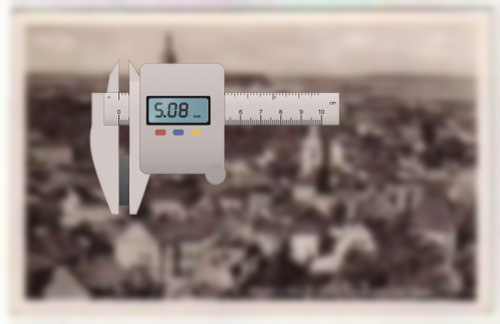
5.08 mm
